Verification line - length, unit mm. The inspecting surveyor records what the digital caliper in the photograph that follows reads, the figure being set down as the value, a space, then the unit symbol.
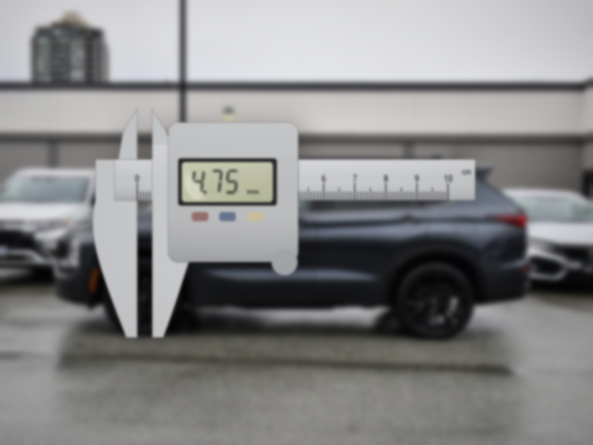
4.75 mm
